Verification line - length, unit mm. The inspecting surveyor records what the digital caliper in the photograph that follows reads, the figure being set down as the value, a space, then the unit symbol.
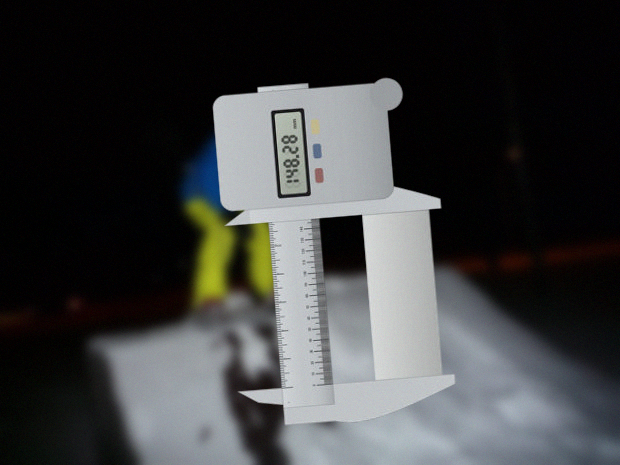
148.28 mm
